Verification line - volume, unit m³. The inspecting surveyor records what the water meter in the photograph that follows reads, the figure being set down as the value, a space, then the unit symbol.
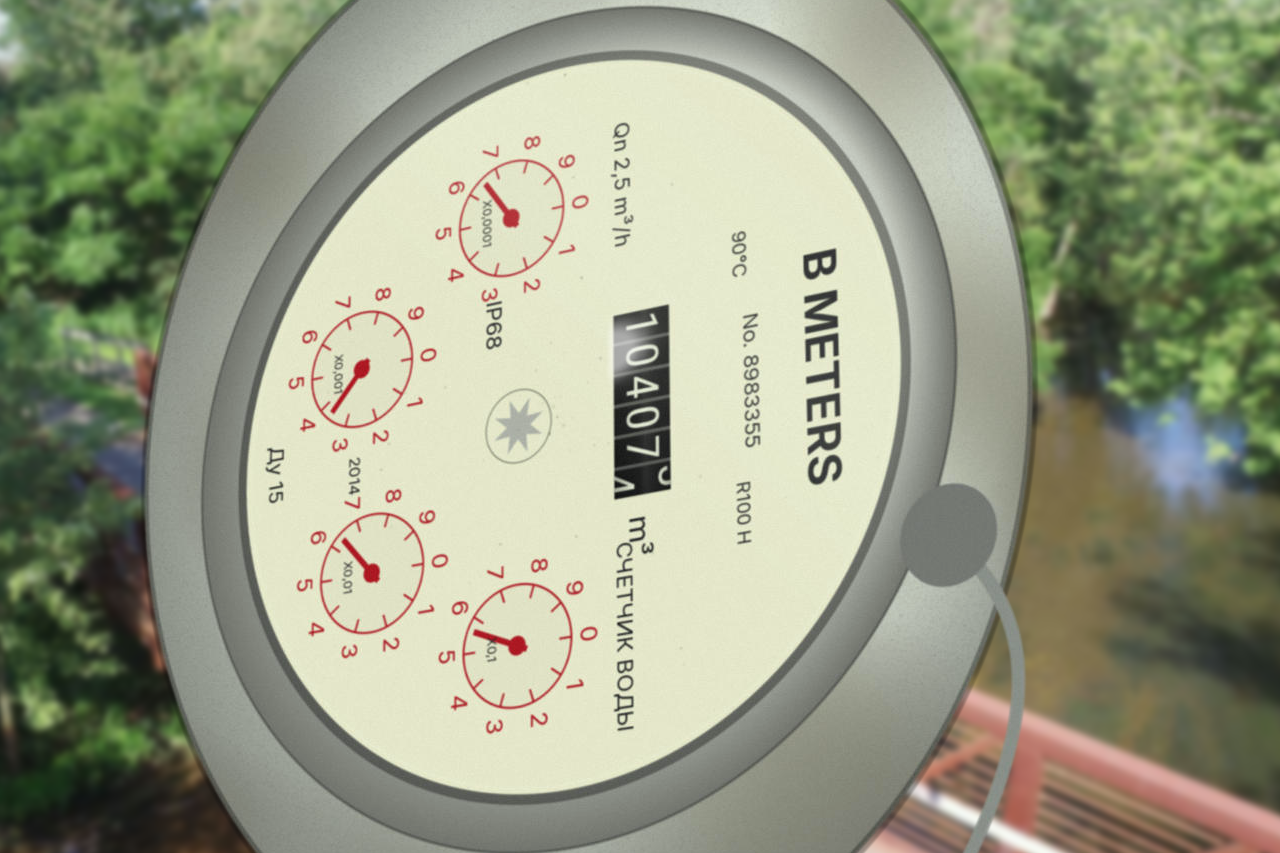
104073.5636 m³
